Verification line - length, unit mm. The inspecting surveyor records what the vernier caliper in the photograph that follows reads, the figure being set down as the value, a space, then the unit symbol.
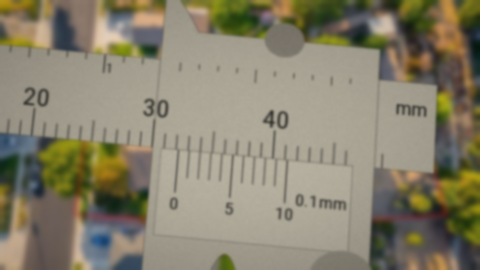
32.2 mm
